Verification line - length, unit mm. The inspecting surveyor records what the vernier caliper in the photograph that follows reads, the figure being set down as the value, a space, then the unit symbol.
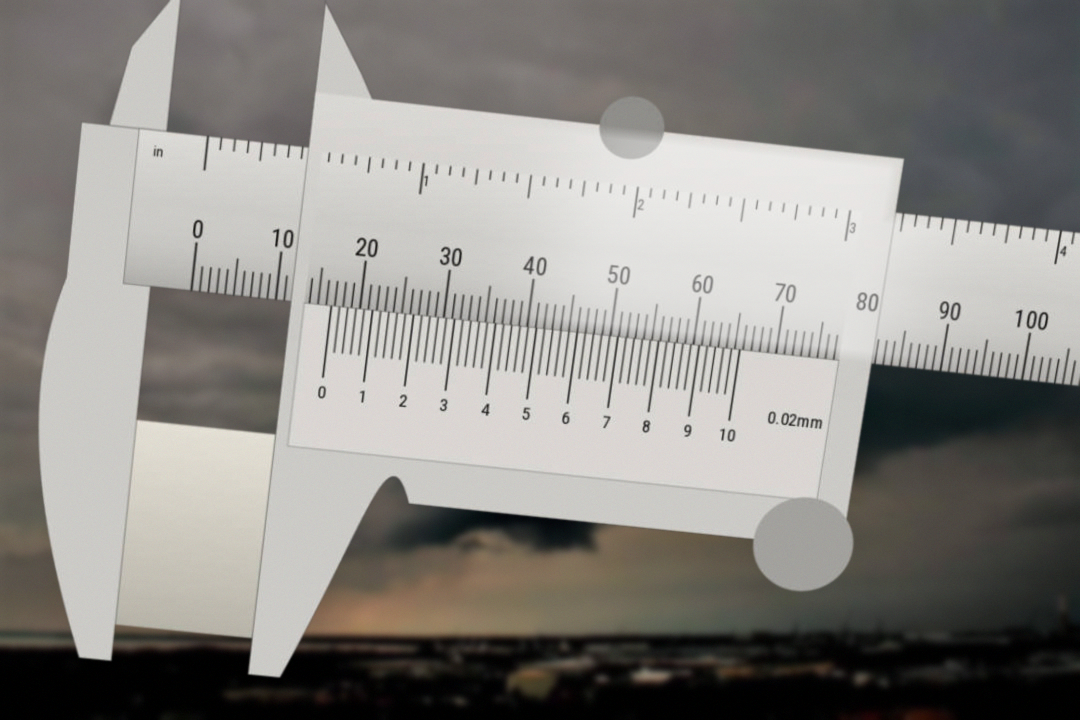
16.6 mm
